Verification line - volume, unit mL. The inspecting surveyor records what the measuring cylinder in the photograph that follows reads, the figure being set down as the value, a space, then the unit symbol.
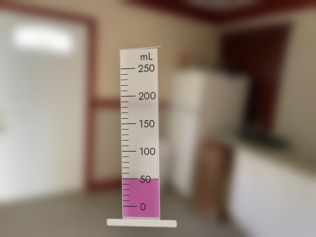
50 mL
